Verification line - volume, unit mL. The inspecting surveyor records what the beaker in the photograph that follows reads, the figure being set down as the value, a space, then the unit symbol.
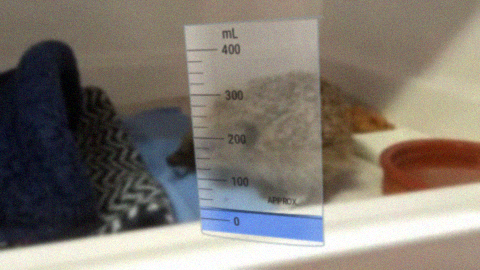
25 mL
